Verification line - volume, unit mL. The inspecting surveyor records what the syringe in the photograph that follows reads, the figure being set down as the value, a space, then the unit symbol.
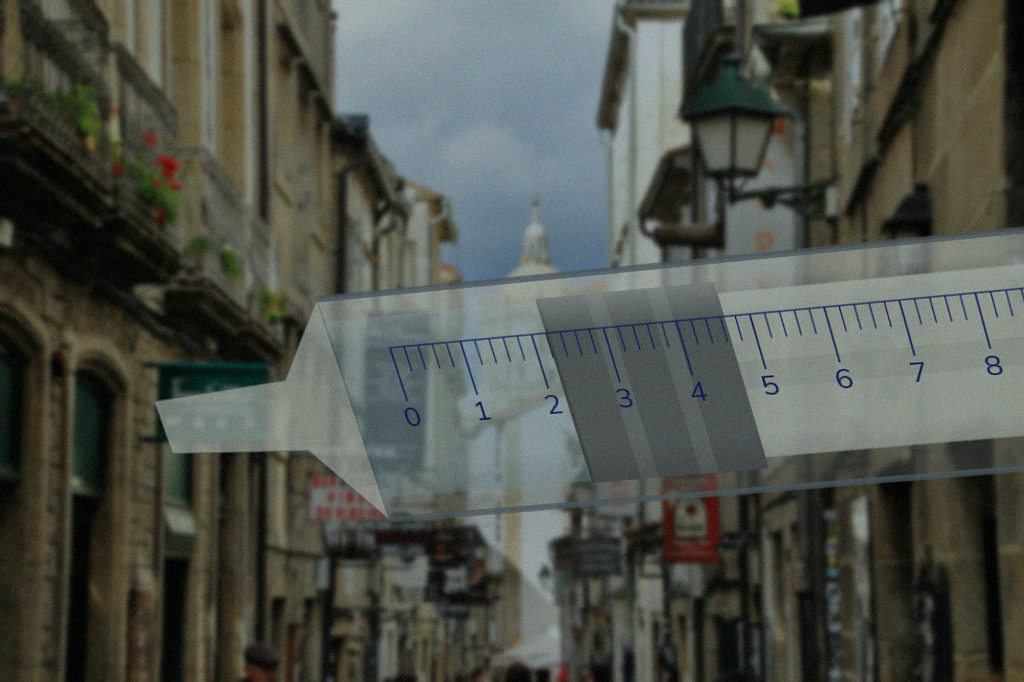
2.2 mL
